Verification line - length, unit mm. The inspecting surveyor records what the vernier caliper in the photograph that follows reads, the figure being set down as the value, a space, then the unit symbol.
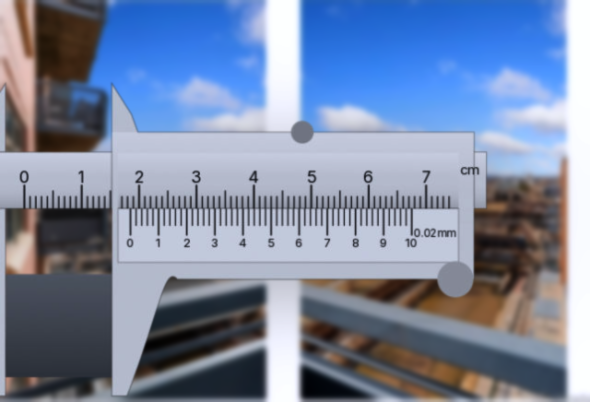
18.5 mm
